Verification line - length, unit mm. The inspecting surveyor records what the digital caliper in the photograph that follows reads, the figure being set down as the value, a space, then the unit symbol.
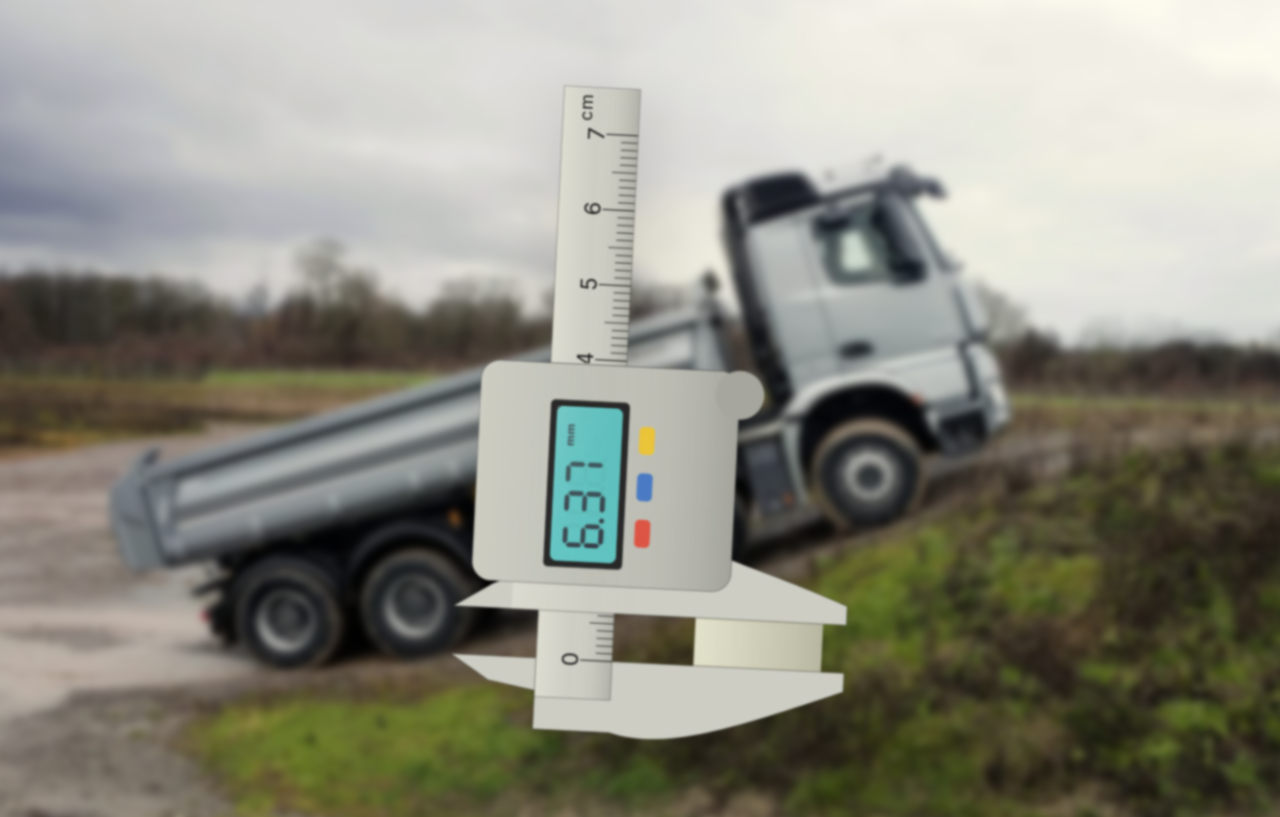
6.37 mm
